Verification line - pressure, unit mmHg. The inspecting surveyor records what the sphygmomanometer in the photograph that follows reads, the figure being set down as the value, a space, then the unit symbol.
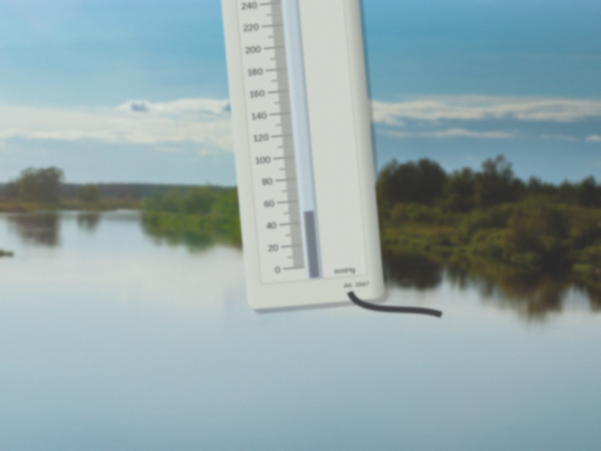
50 mmHg
